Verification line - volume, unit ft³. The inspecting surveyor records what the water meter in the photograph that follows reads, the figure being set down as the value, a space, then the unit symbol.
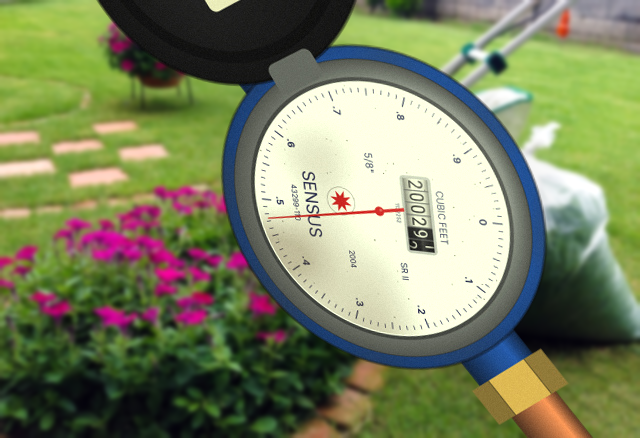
200291.47 ft³
